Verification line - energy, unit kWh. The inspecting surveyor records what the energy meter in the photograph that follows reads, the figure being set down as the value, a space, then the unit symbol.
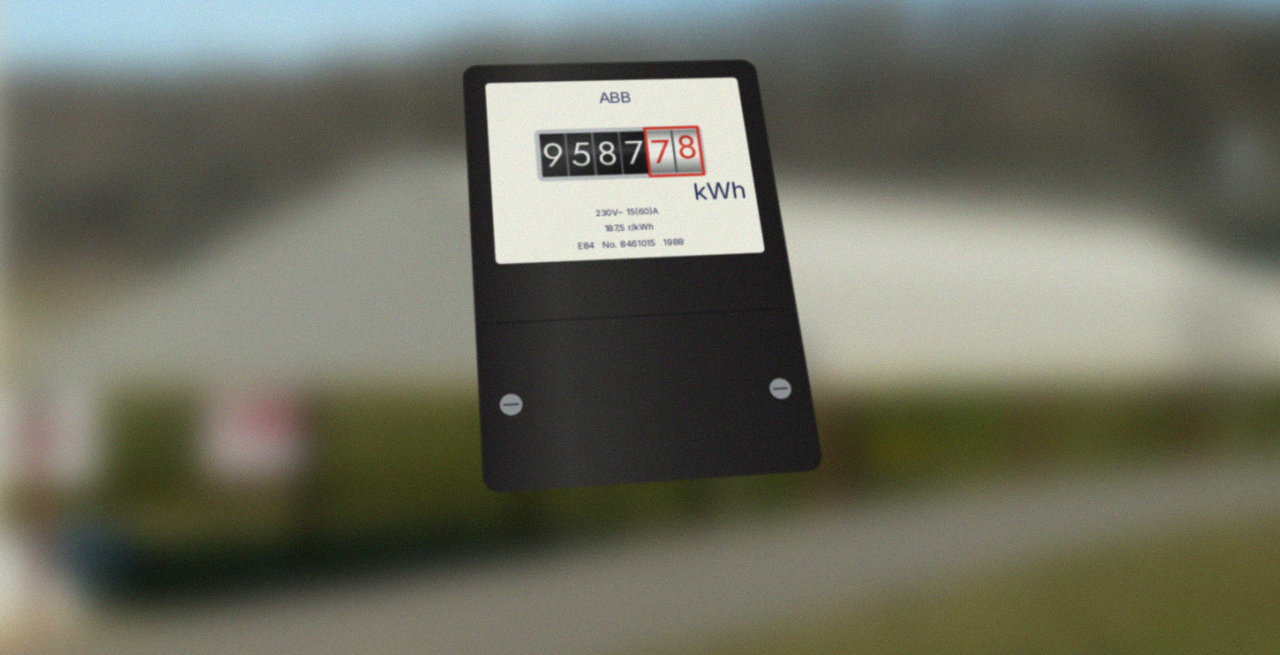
9587.78 kWh
